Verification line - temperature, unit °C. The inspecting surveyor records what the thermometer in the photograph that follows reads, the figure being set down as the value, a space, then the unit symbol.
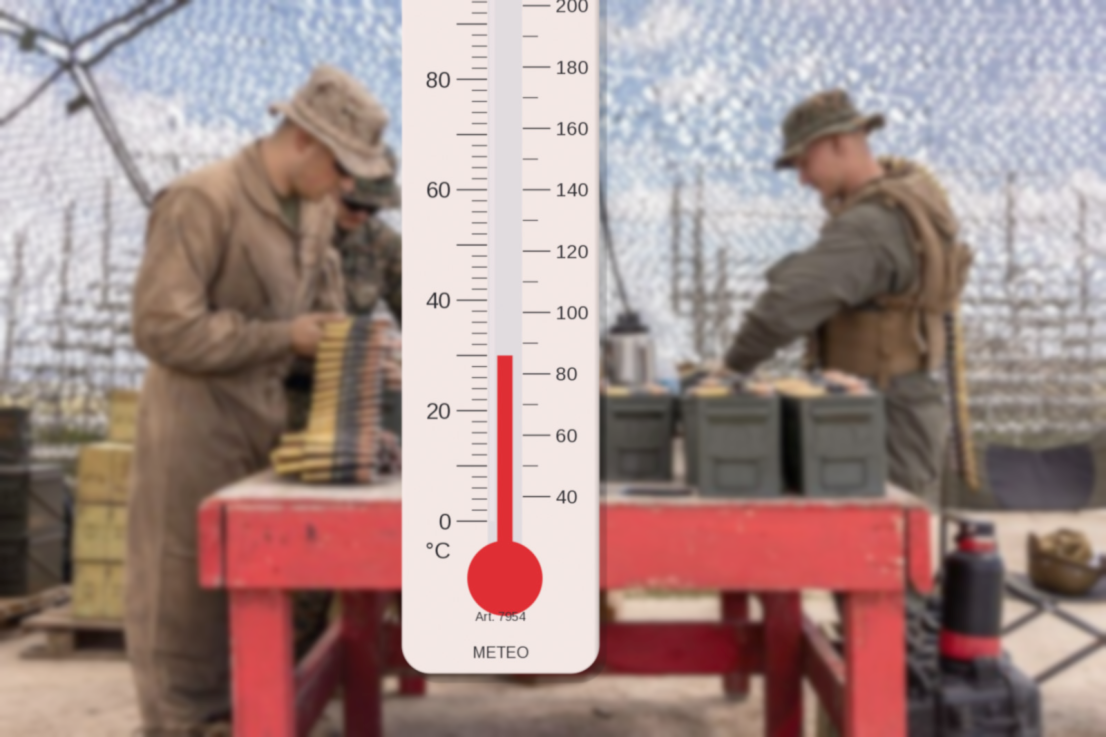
30 °C
